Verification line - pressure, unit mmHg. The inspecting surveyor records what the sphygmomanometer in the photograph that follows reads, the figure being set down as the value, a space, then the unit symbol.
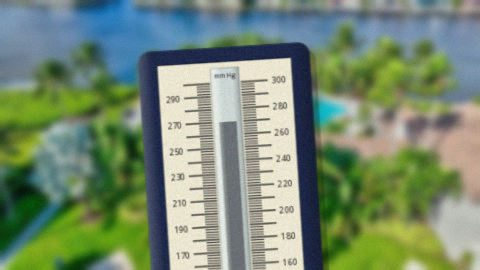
270 mmHg
